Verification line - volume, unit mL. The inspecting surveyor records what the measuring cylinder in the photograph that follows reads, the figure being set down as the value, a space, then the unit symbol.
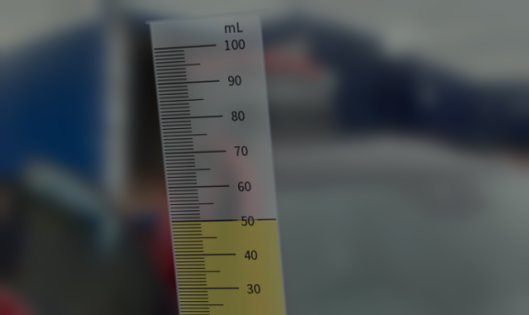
50 mL
